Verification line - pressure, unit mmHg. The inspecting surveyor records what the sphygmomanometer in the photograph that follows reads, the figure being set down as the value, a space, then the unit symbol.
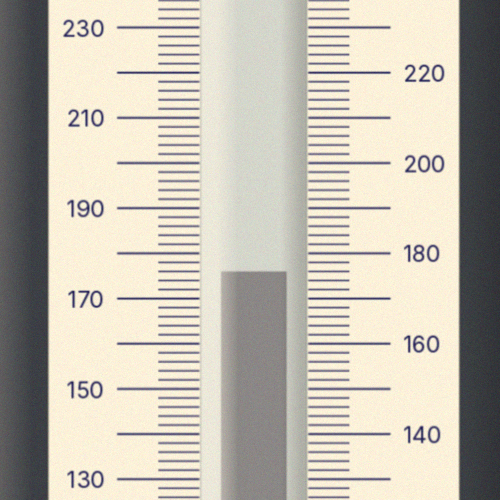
176 mmHg
